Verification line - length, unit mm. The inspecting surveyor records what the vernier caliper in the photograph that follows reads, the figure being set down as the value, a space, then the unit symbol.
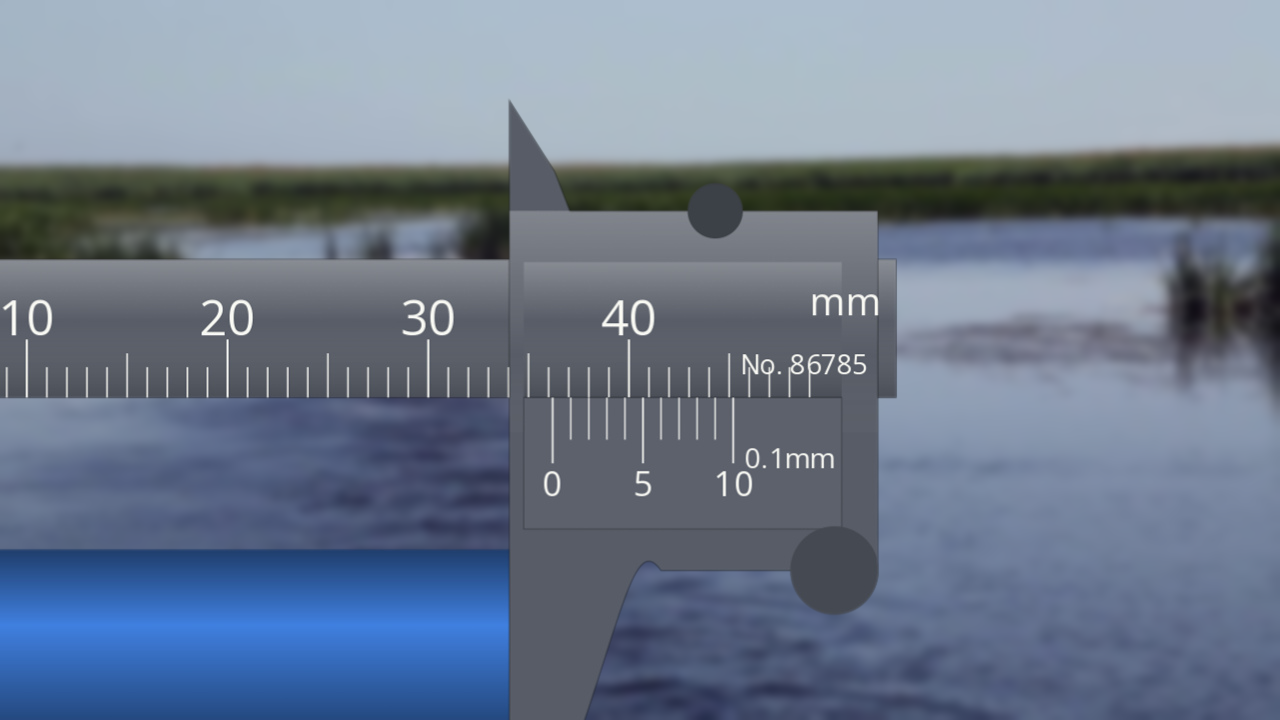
36.2 mm
